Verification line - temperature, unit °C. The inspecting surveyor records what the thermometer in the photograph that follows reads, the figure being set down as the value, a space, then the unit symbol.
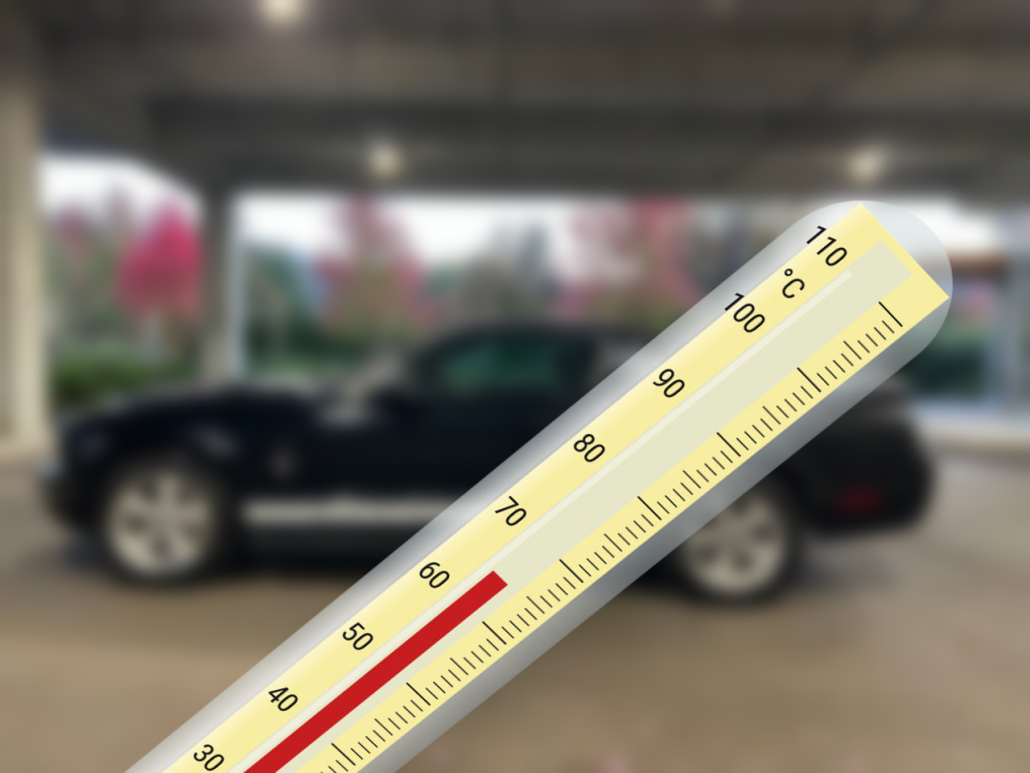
64.5 °C
